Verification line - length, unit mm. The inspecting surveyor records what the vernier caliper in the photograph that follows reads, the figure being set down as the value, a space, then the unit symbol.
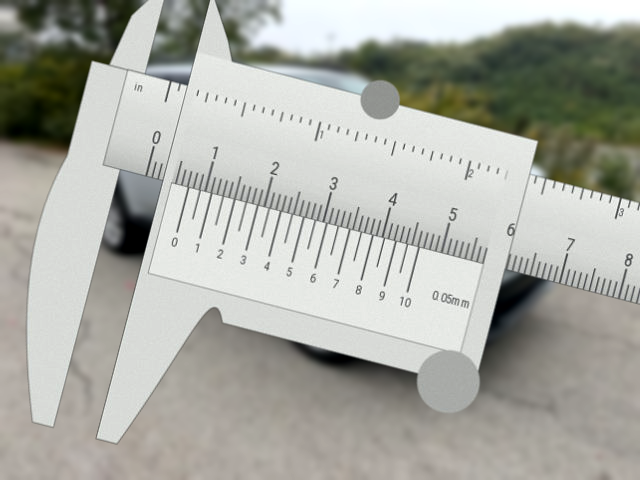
7.2 mm
